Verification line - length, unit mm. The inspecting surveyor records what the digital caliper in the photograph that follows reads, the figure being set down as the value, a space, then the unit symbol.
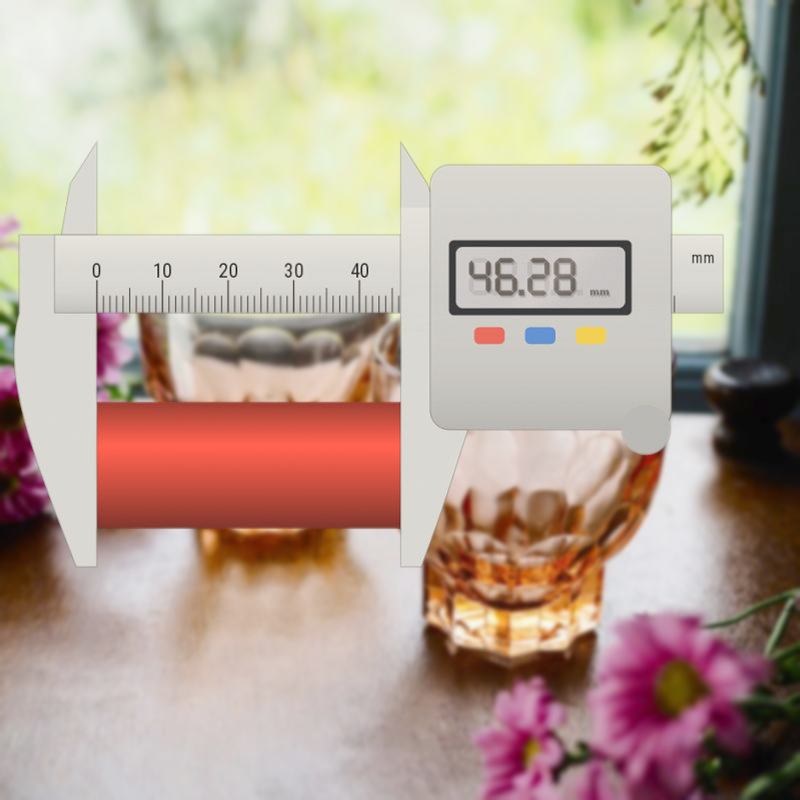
46.28 mm
